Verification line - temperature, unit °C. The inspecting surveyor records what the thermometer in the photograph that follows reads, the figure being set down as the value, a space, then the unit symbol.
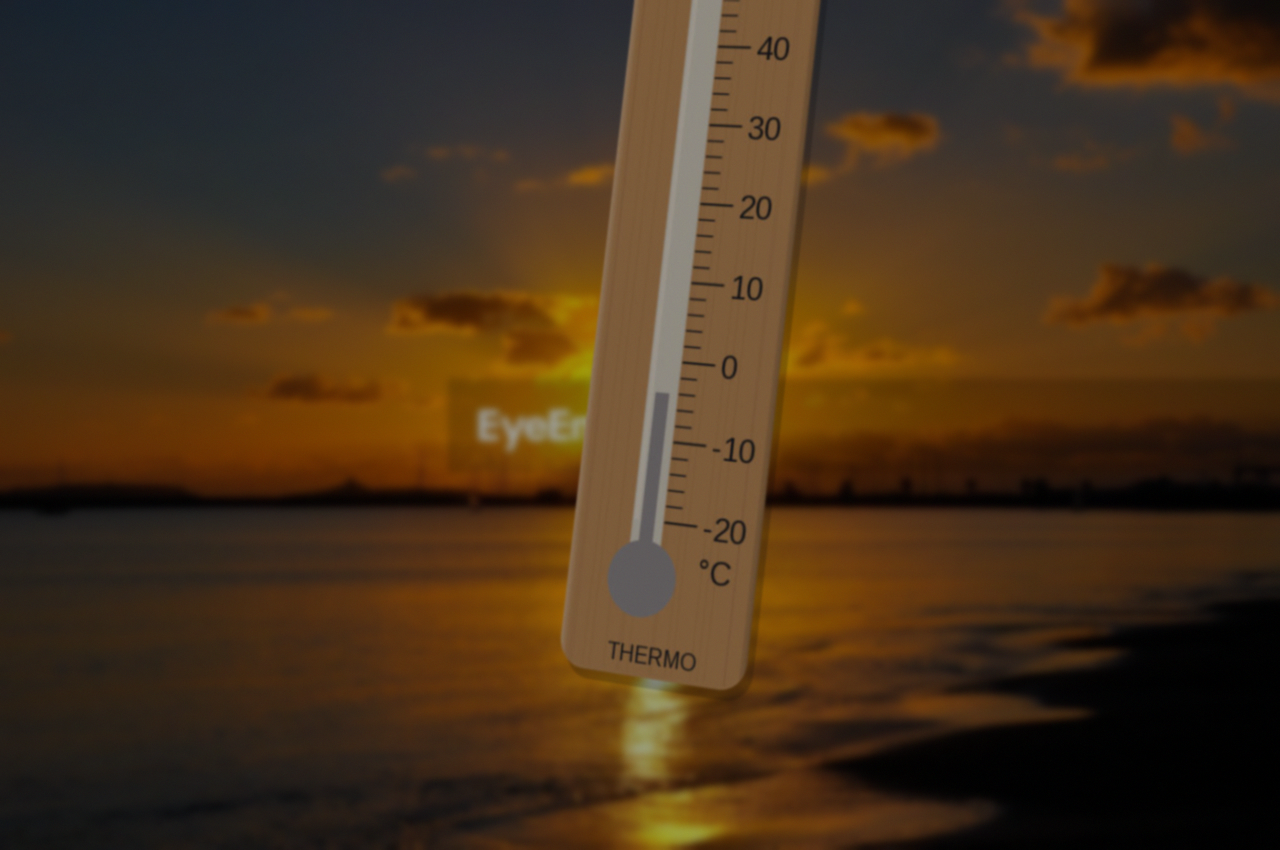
-4 °C
